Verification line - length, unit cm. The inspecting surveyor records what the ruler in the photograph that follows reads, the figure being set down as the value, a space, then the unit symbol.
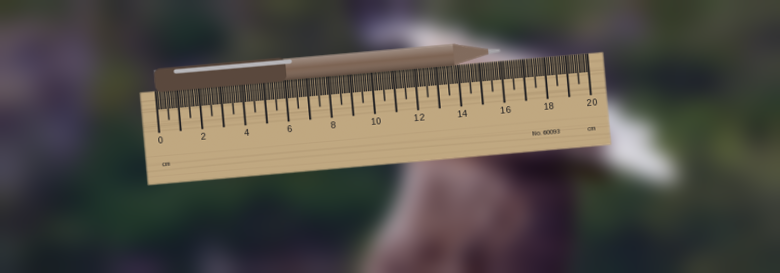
16 cm
